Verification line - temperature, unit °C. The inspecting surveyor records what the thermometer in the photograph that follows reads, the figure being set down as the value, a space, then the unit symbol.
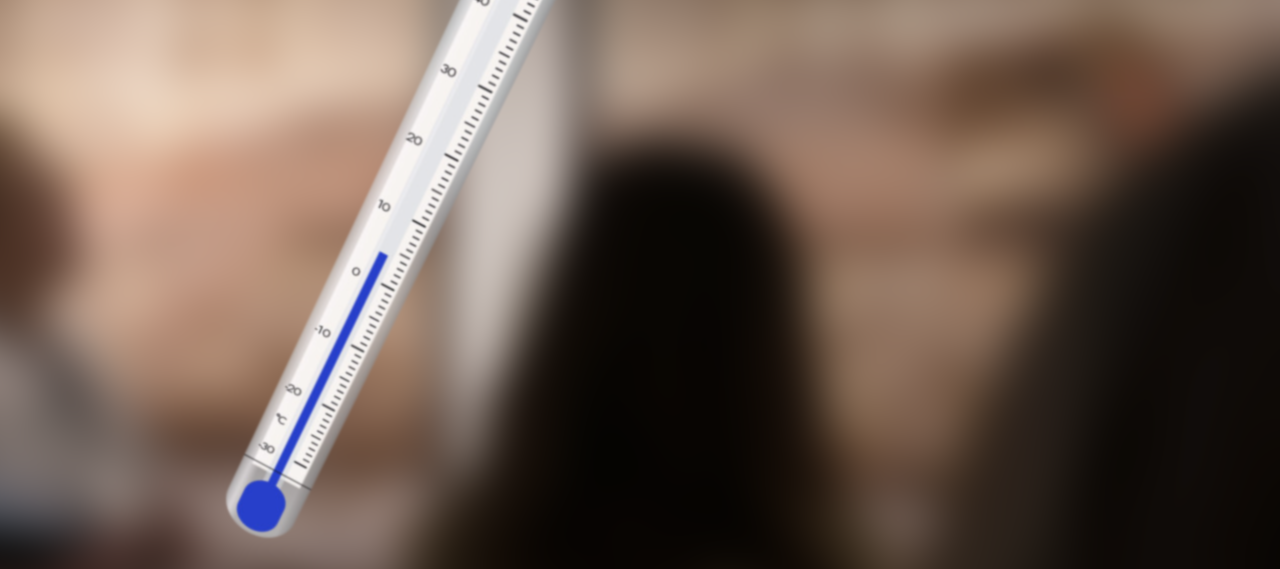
4 °C
